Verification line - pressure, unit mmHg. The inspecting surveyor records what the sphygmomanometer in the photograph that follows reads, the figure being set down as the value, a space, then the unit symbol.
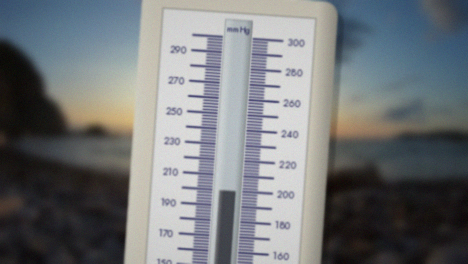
200 mmHg
